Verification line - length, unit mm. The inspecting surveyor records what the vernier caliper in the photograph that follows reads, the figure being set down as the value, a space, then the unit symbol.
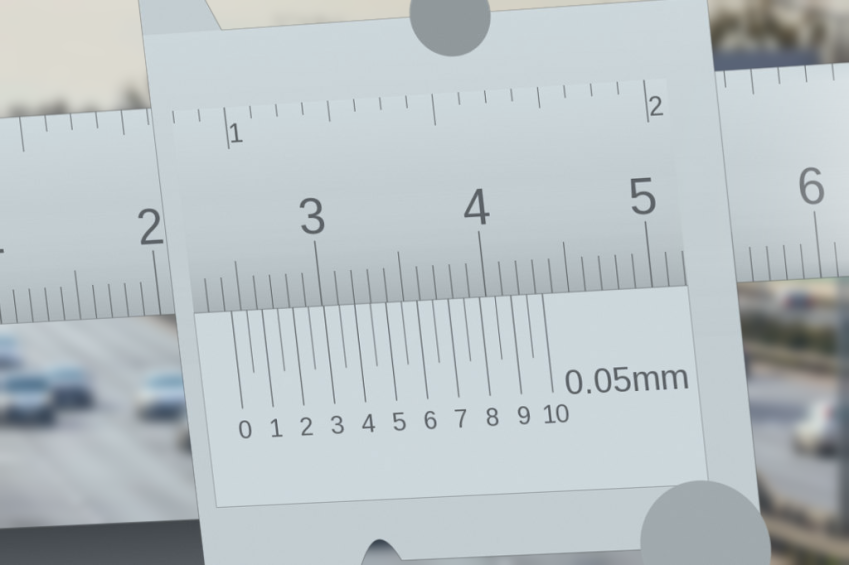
24.4 mm
